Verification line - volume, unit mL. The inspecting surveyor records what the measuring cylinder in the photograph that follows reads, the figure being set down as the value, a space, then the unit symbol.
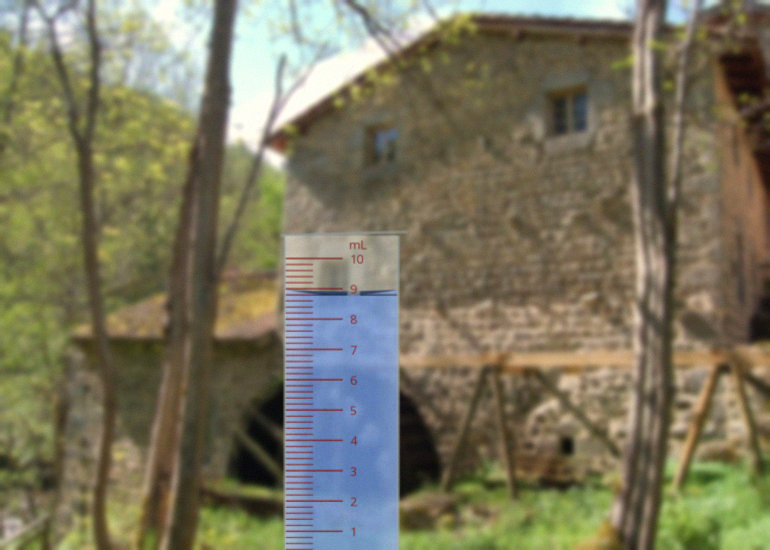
8.8 mL
